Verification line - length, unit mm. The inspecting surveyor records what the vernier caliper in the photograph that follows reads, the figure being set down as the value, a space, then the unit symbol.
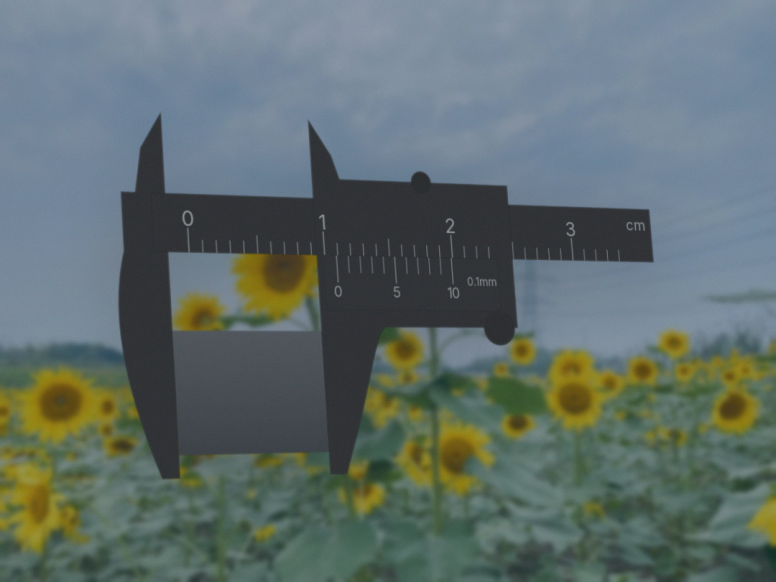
10.9 mm
